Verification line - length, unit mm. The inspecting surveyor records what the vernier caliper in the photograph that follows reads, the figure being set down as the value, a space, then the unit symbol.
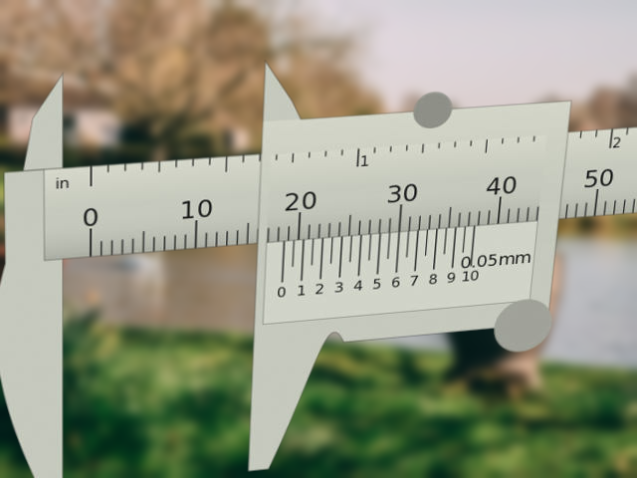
18.6 mm
